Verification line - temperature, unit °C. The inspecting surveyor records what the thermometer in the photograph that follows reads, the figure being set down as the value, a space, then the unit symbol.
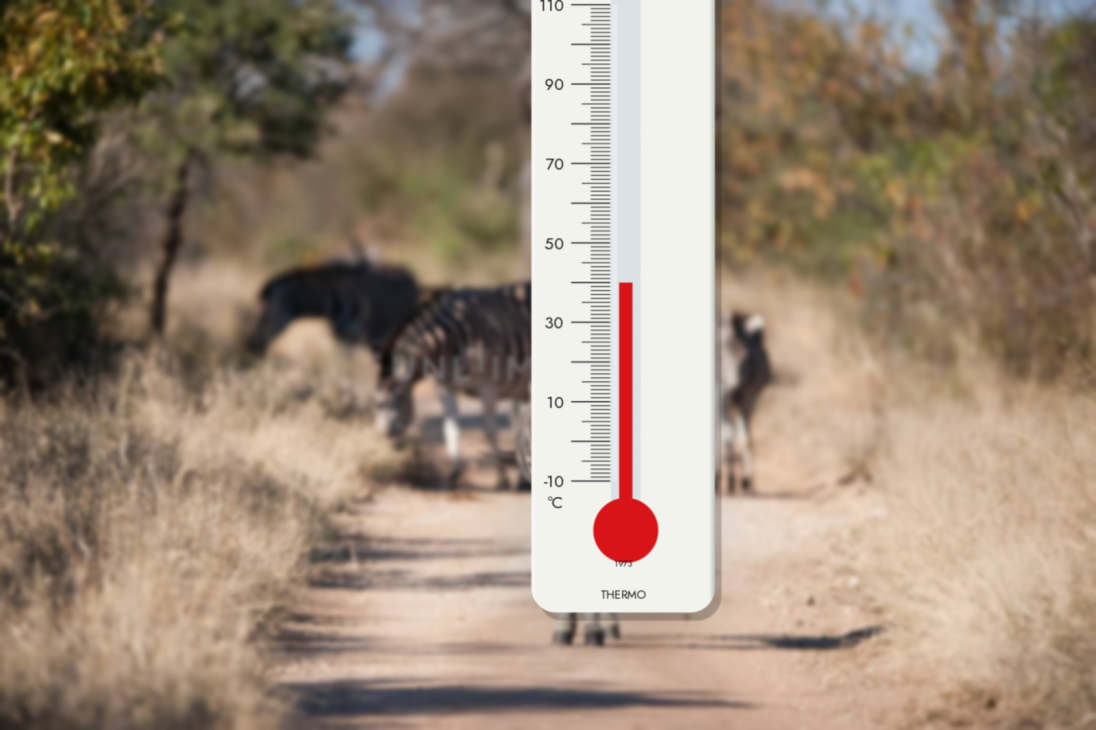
40 °C
